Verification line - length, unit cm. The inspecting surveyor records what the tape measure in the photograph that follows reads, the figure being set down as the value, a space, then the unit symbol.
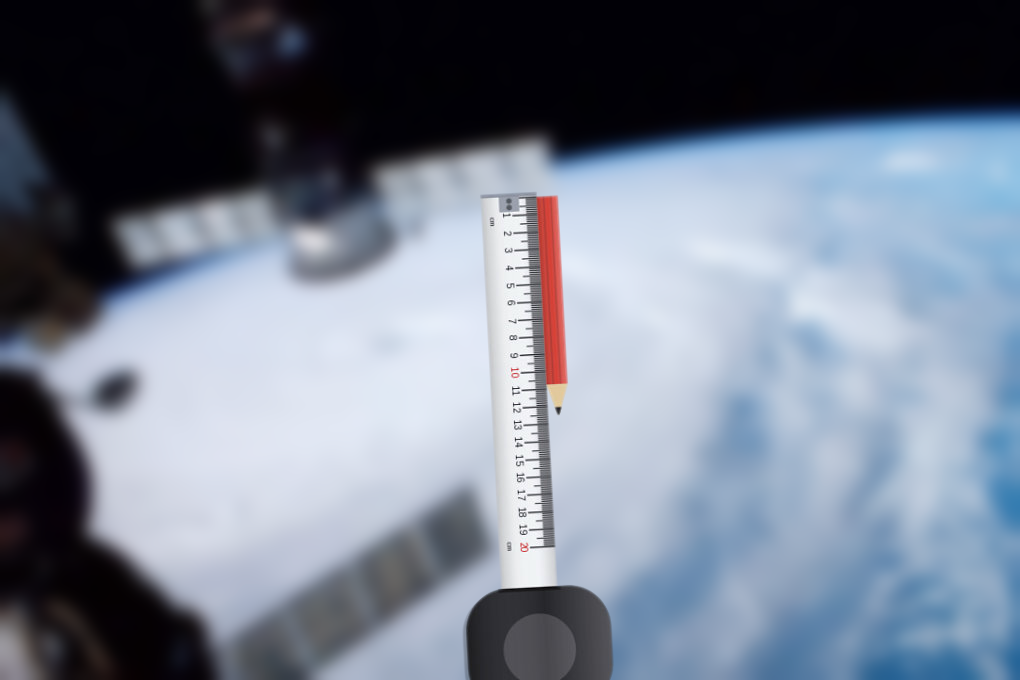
12.5 cm
